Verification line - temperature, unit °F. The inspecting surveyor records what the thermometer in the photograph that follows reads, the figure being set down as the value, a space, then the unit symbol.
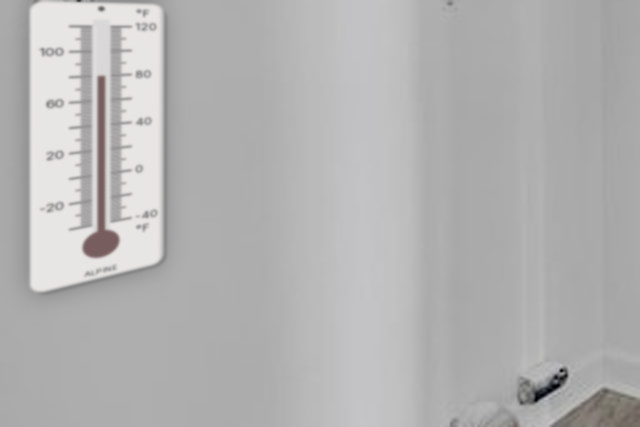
80 °F
